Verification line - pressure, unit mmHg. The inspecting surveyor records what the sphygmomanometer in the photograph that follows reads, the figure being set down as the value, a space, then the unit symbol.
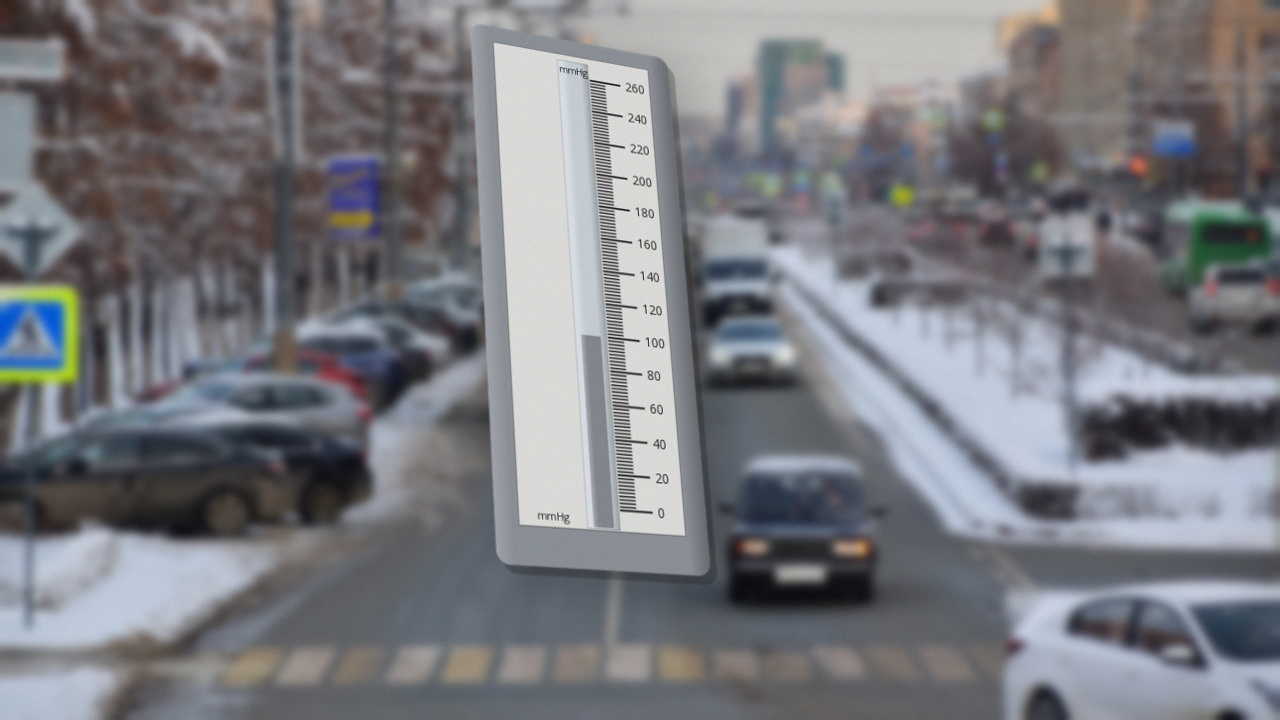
100 mmHg
